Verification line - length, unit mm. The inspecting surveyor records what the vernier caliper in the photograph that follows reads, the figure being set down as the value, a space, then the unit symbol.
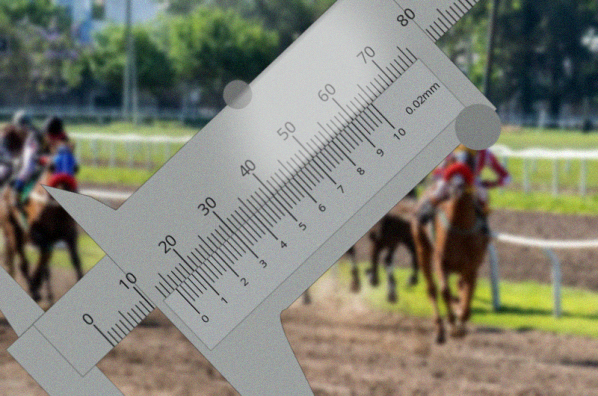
15.4 mm
